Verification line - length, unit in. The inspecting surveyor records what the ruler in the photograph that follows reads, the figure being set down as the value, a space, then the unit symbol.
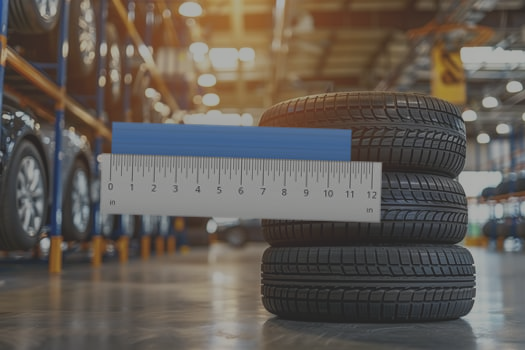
11 in
